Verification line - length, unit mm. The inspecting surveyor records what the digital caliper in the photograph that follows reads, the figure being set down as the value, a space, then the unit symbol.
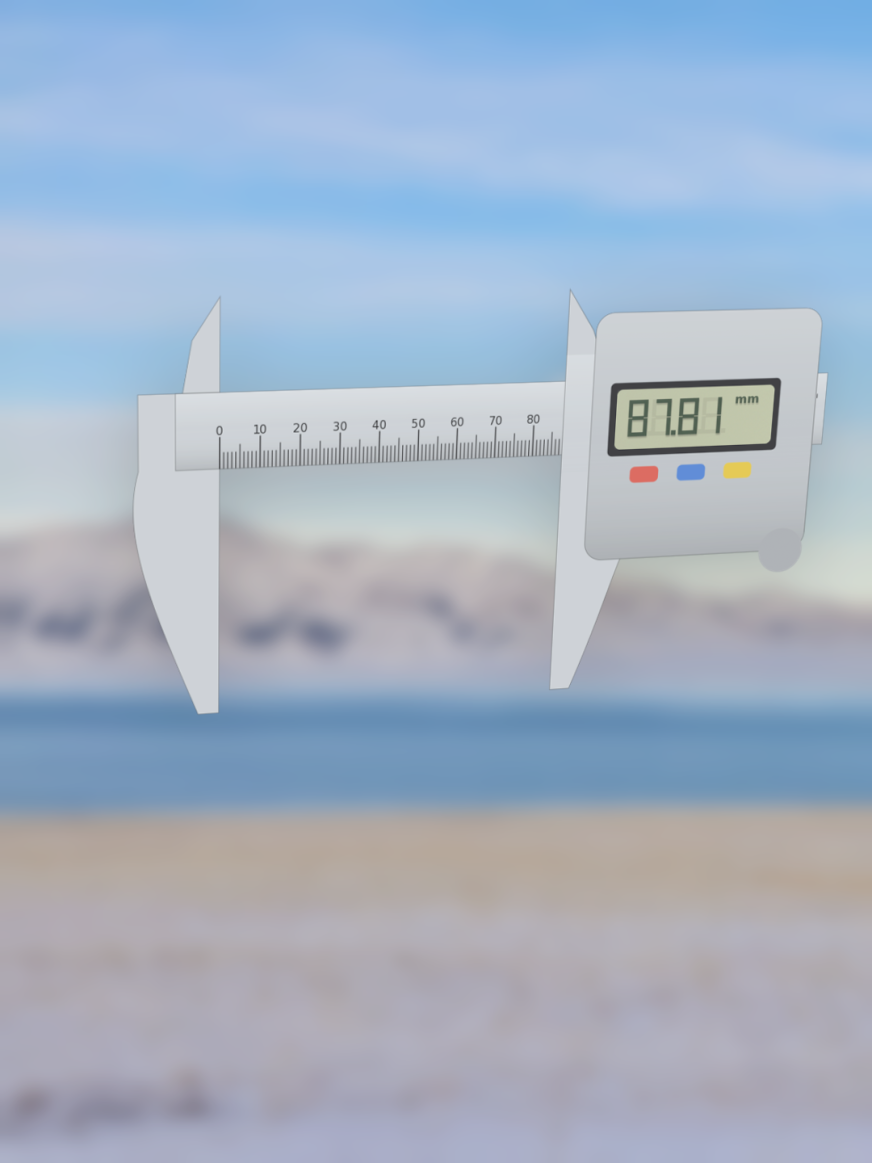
87.81 mm
